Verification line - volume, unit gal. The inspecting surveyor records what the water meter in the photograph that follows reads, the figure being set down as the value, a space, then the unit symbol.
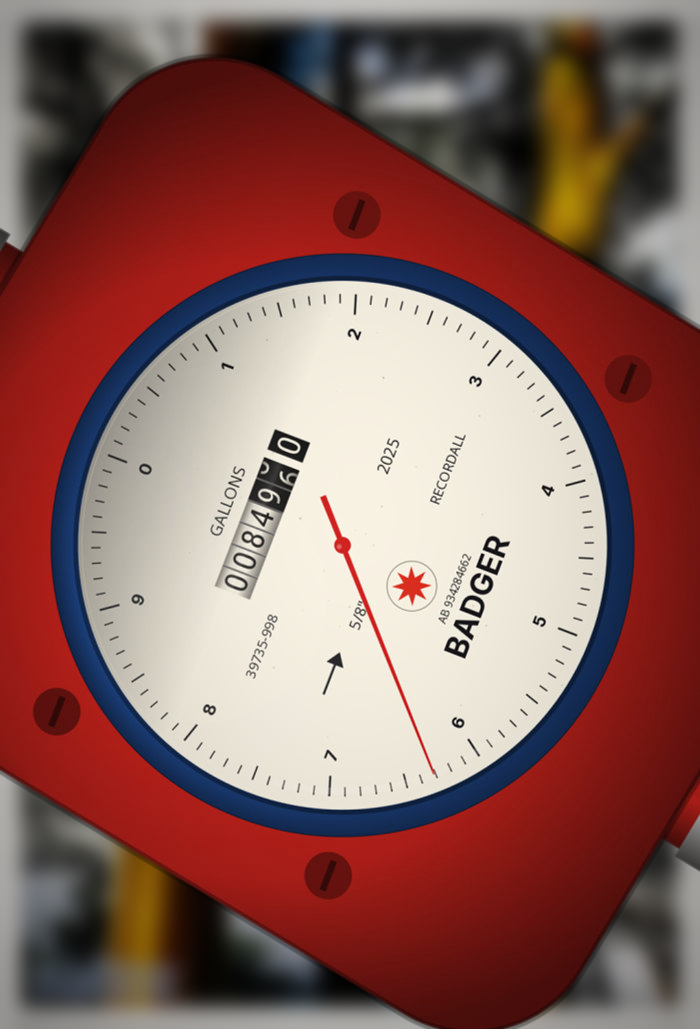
84956.3 gal
